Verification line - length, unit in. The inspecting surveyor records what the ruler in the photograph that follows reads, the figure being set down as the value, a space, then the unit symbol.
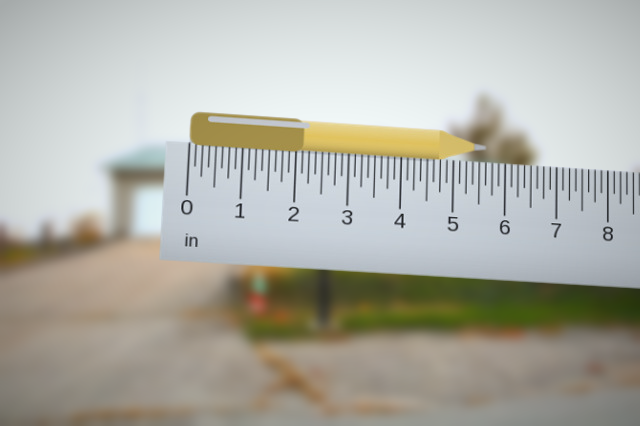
5.625 in
